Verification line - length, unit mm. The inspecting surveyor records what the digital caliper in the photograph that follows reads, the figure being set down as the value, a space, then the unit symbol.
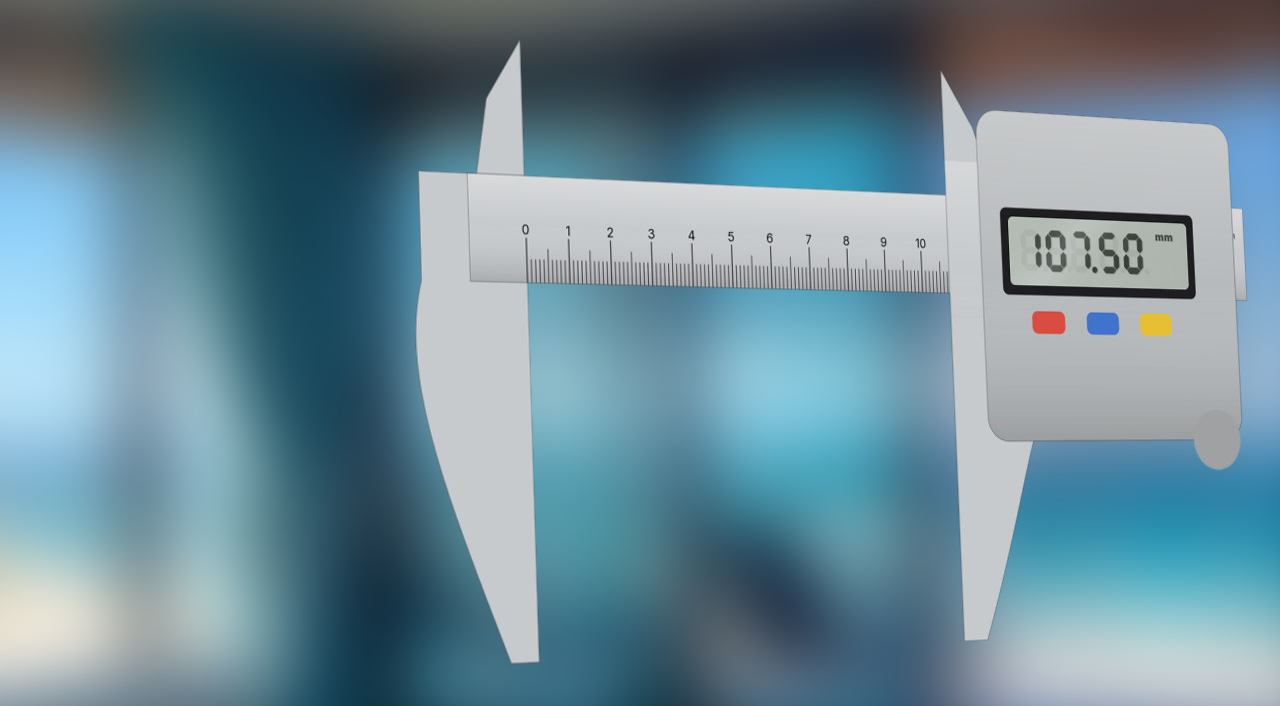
107.50 mm
